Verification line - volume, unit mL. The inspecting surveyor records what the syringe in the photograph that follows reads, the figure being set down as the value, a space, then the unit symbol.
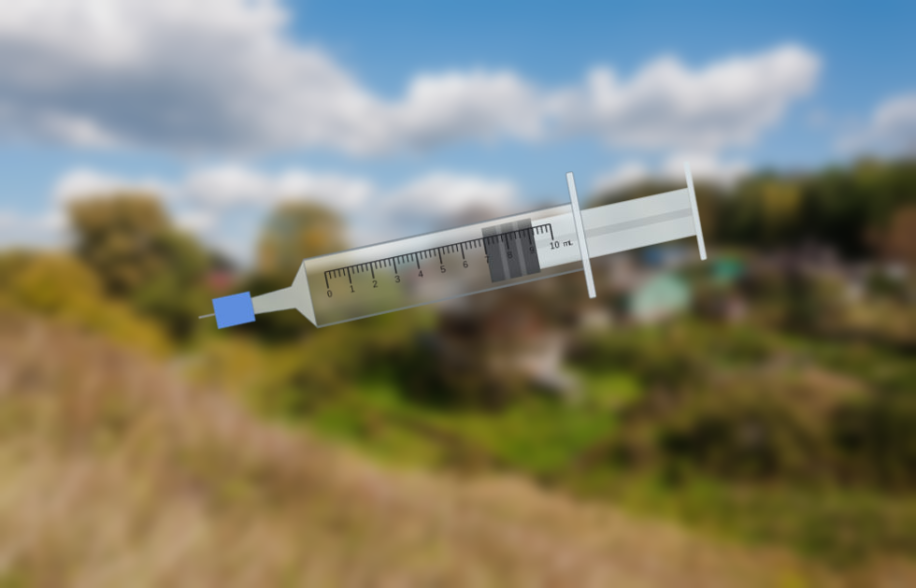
7 mL
